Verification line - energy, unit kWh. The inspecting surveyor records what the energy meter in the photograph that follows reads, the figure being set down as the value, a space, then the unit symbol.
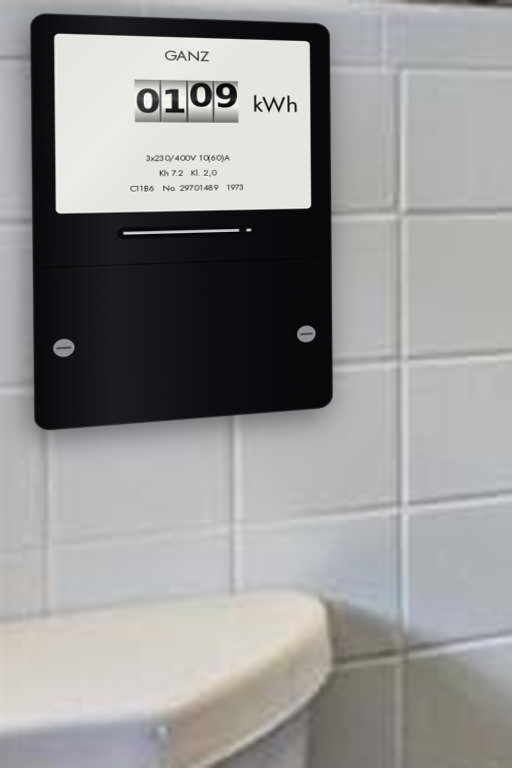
109 kWh
